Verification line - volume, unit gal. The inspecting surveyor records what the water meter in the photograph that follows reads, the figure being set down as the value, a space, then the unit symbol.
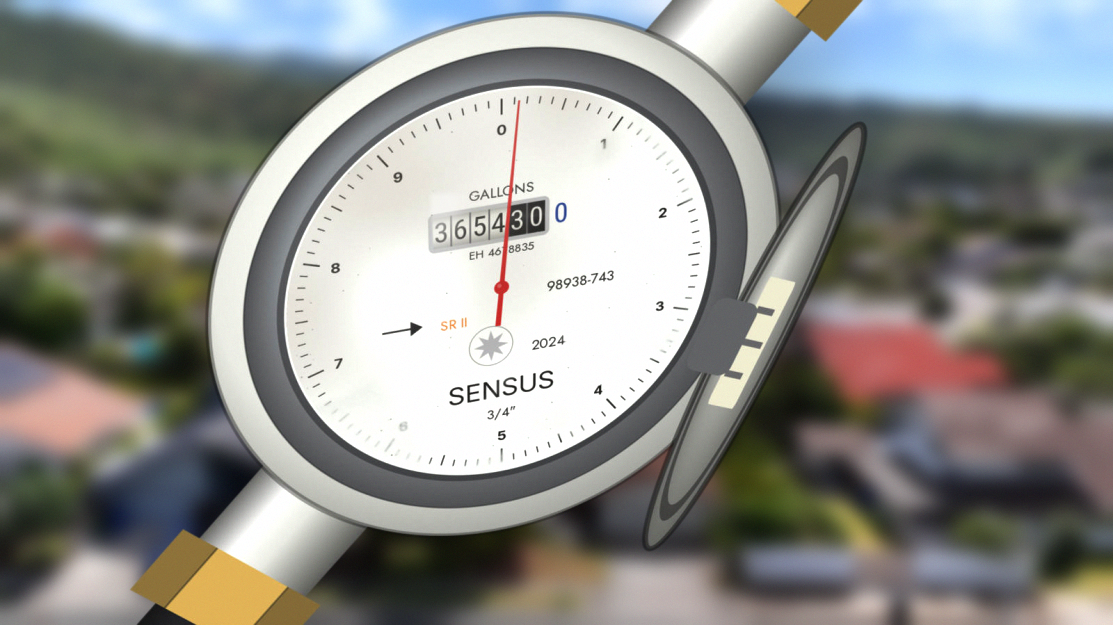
3654300.1 gal
